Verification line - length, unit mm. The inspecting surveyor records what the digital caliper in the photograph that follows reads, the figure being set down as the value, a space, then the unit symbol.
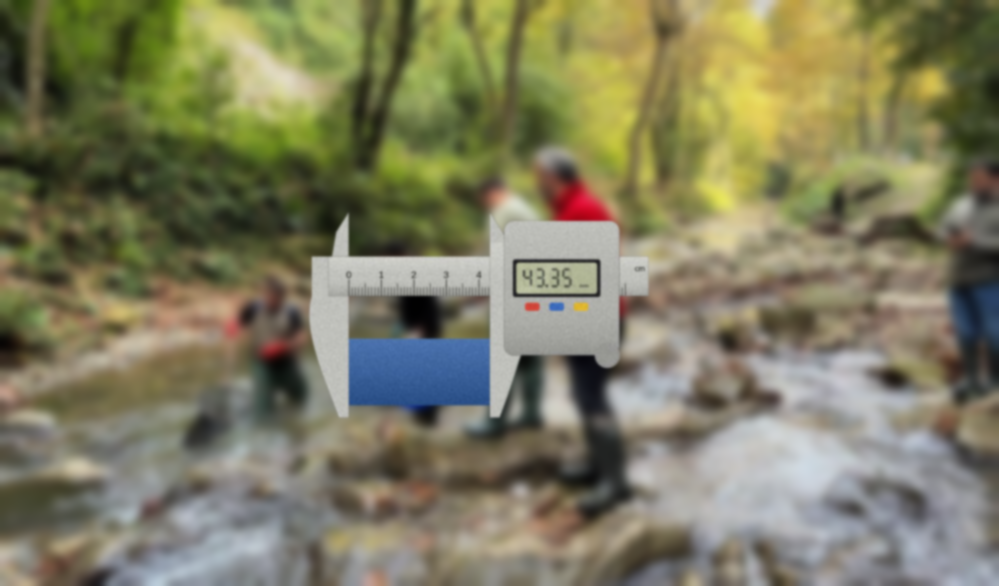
43.35 mm
